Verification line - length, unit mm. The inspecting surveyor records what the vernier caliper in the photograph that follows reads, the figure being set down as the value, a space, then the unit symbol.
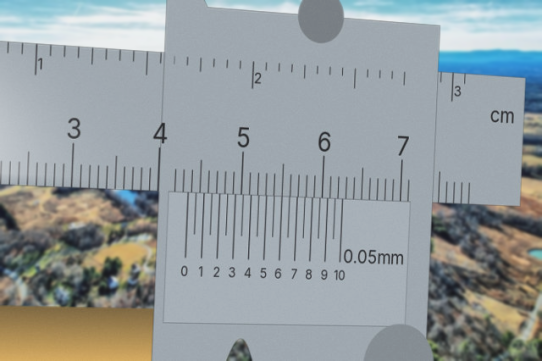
43.6 mm
